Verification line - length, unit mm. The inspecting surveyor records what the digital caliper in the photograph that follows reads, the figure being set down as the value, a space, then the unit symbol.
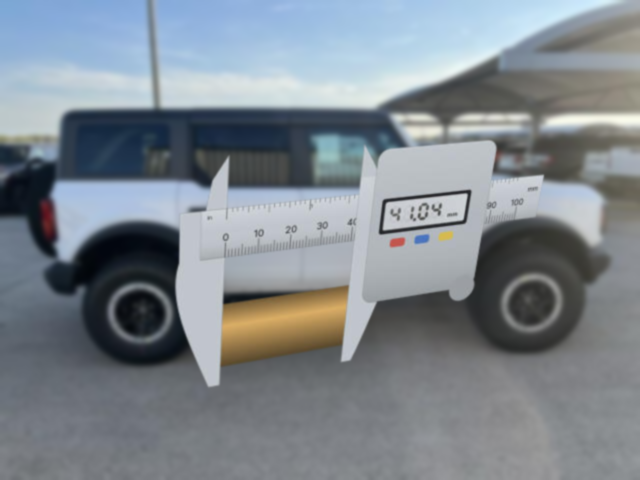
41.04 mm
